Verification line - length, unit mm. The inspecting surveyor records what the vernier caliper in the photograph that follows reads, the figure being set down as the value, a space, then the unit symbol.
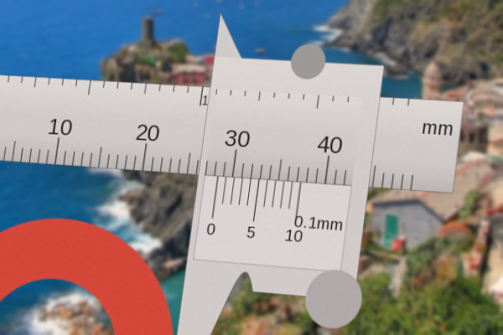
28.4 mm
